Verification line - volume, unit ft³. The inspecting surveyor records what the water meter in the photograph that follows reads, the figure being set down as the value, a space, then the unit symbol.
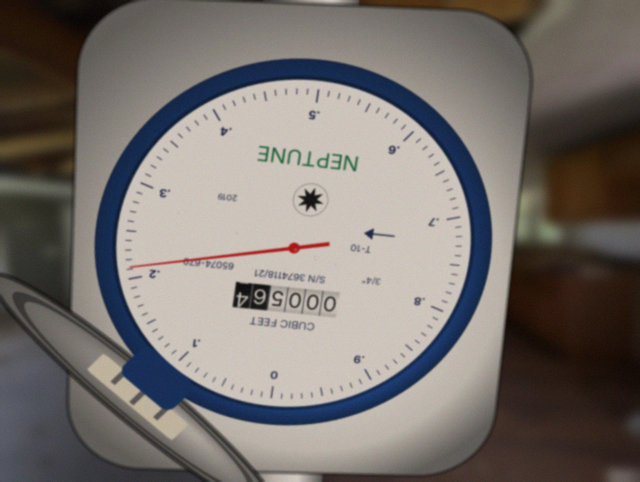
564.21 ft³
